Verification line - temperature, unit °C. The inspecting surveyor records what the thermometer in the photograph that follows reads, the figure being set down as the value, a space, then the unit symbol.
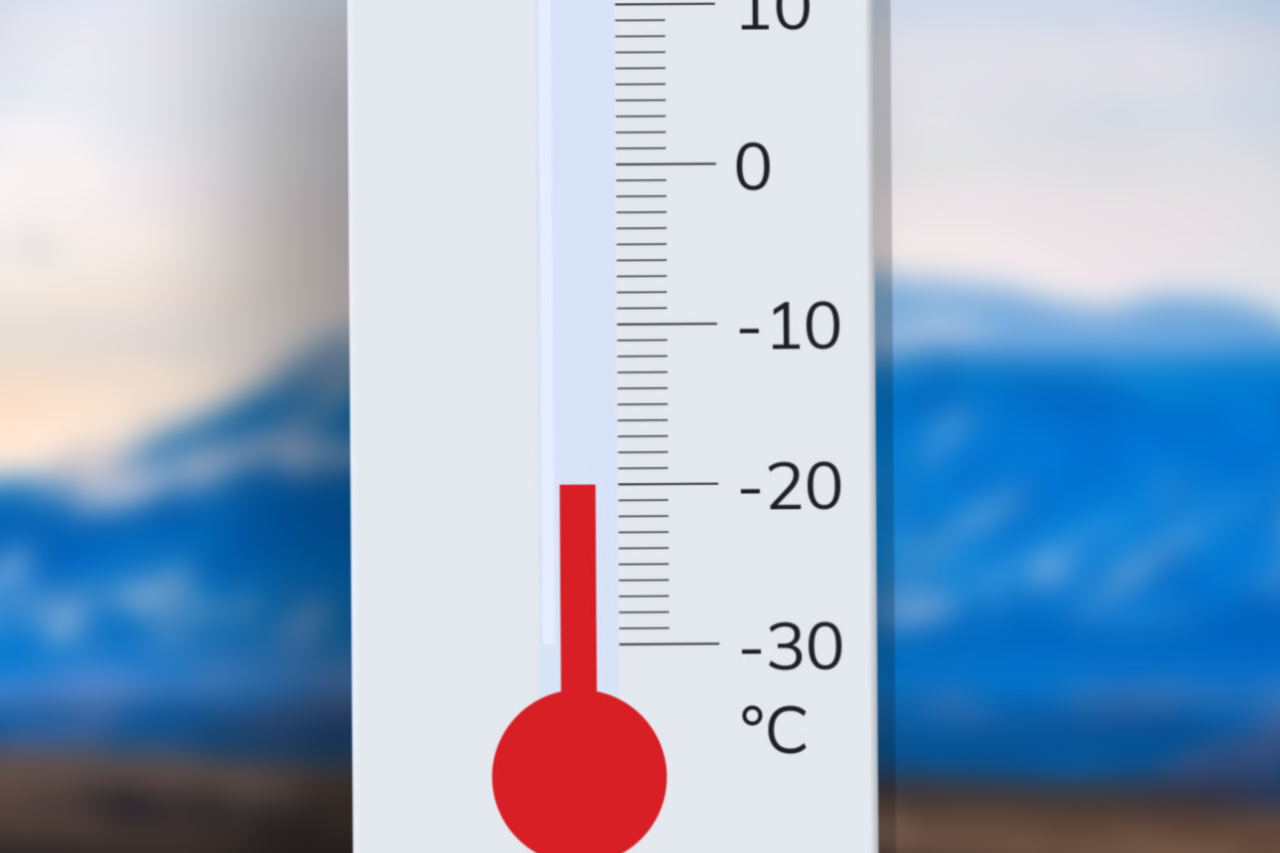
-20 °C
